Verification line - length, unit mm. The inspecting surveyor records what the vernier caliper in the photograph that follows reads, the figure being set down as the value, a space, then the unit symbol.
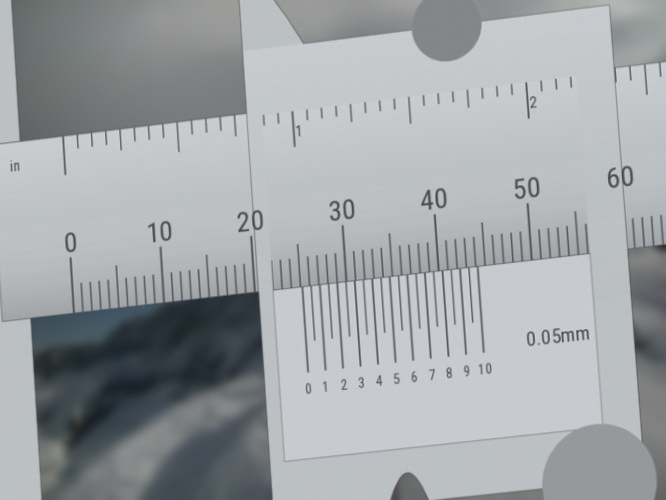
25.2 mm
